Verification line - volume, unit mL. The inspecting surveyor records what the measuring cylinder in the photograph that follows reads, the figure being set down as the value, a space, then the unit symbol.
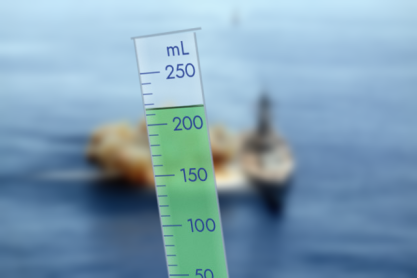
215 mL
